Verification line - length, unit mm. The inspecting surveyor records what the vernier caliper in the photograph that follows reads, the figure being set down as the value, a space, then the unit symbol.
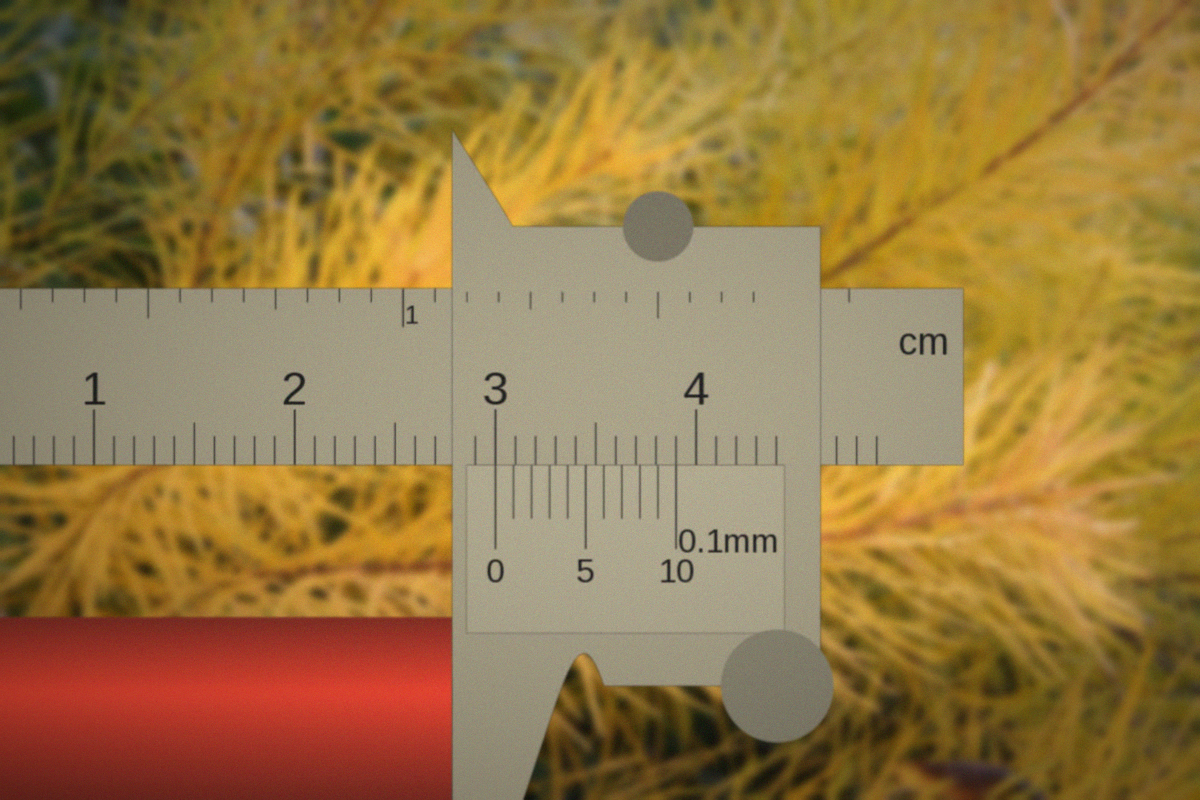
30.0 mm
